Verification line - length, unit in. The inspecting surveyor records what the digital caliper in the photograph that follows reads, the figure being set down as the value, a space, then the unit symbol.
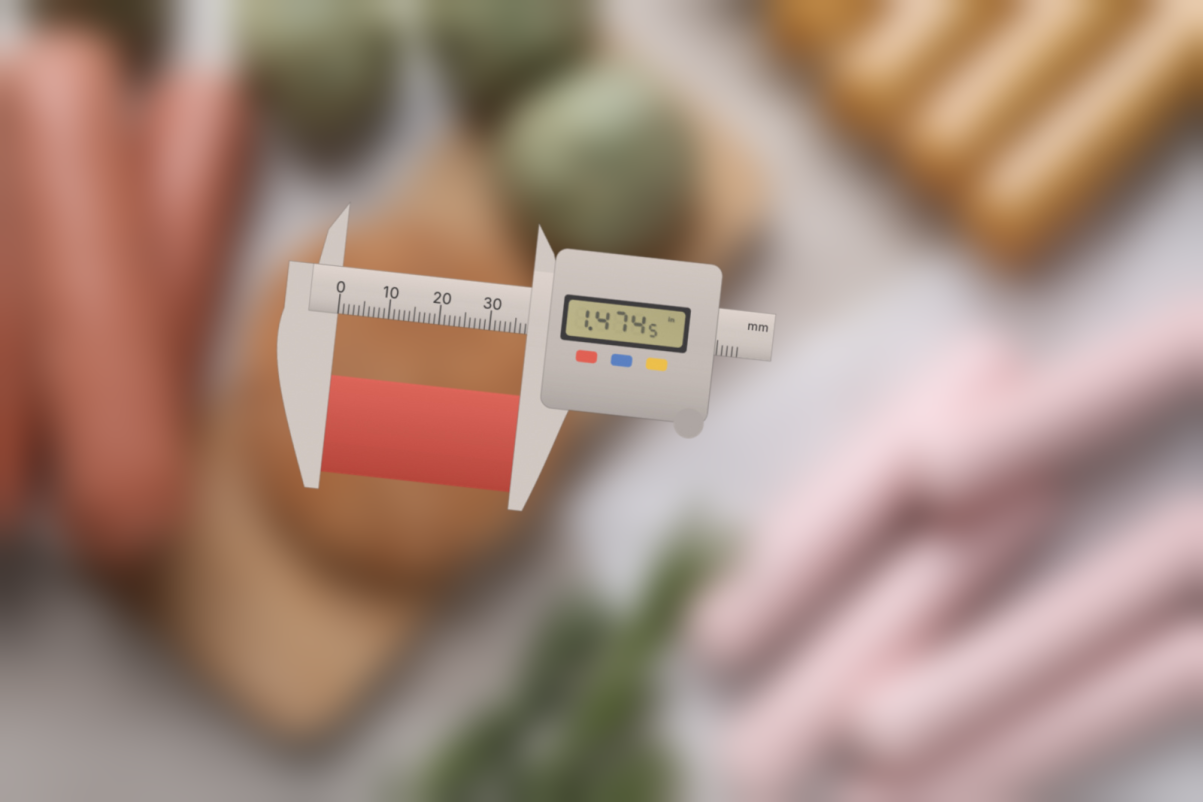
1.4745 in
